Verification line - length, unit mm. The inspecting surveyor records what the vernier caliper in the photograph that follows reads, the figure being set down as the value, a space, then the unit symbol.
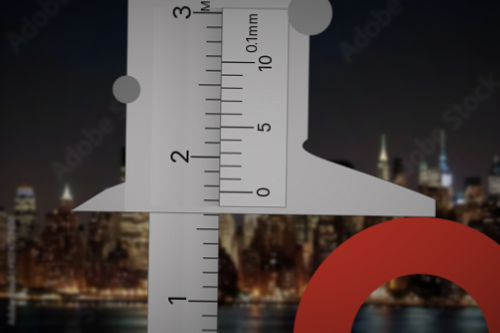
17.6 mm
